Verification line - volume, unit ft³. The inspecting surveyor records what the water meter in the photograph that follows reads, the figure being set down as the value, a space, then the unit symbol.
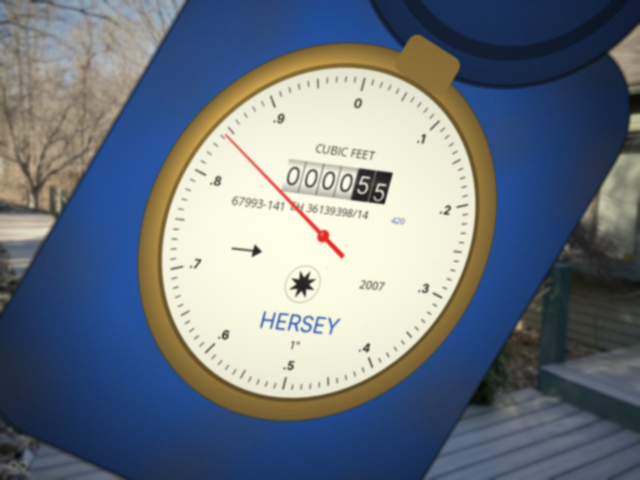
54.84 ft³
